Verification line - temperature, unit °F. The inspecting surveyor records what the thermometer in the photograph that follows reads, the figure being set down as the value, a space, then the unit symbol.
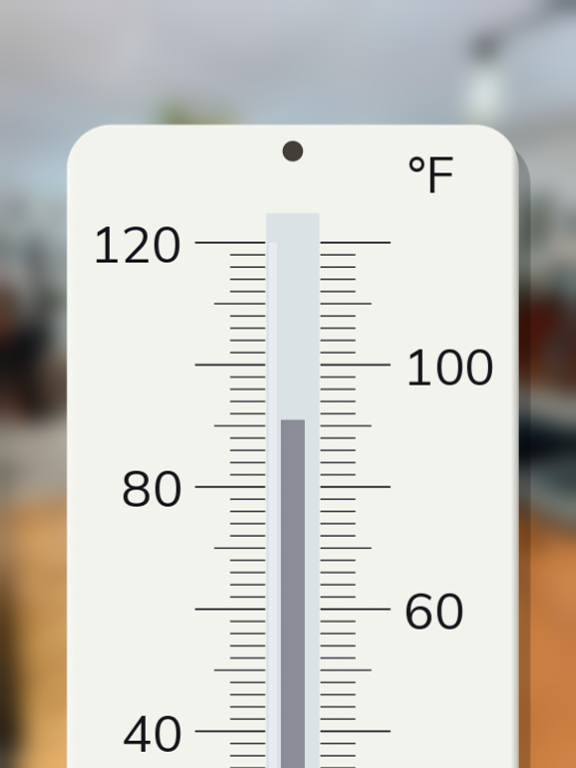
91 °F
